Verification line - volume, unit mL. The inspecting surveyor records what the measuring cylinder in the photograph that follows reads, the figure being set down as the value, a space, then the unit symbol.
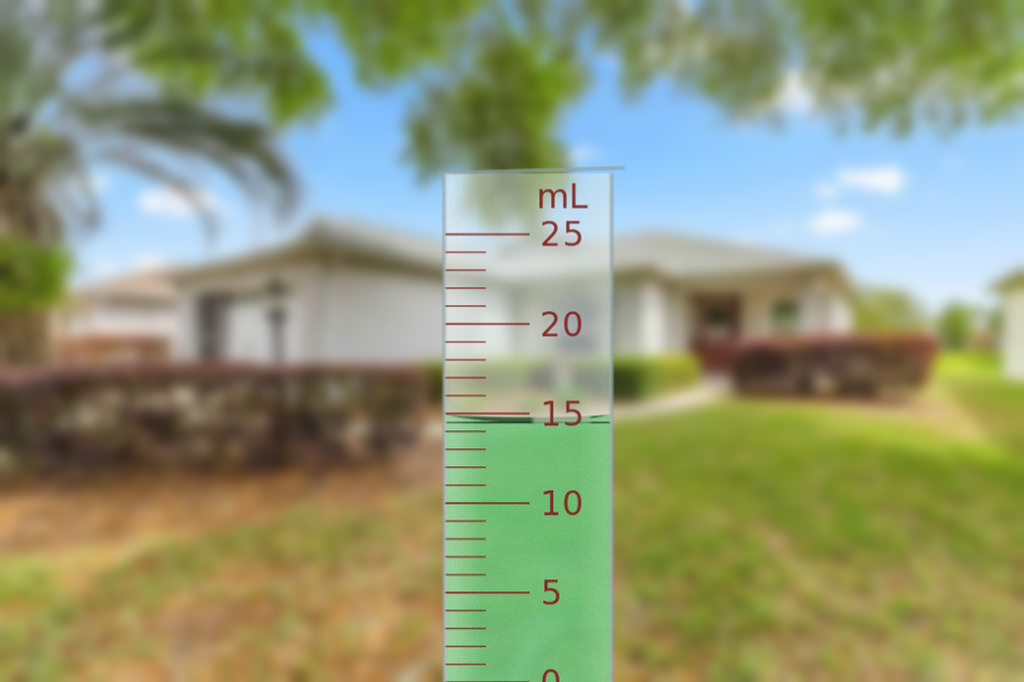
14.5 mL
